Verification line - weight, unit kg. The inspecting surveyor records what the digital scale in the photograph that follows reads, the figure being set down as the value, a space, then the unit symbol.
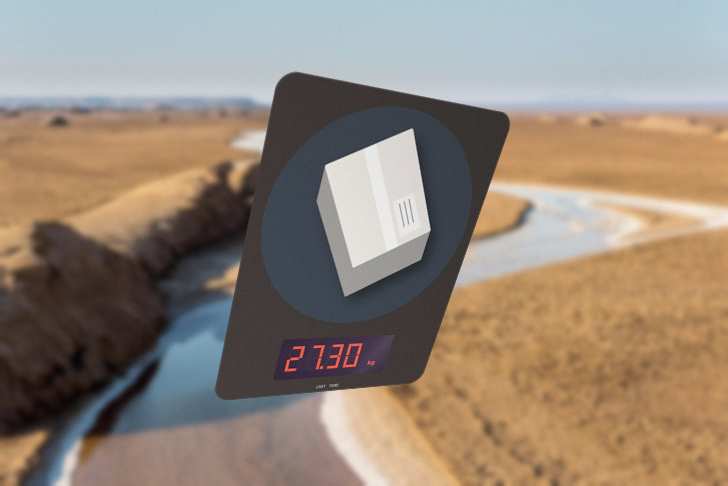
27.30 kg
